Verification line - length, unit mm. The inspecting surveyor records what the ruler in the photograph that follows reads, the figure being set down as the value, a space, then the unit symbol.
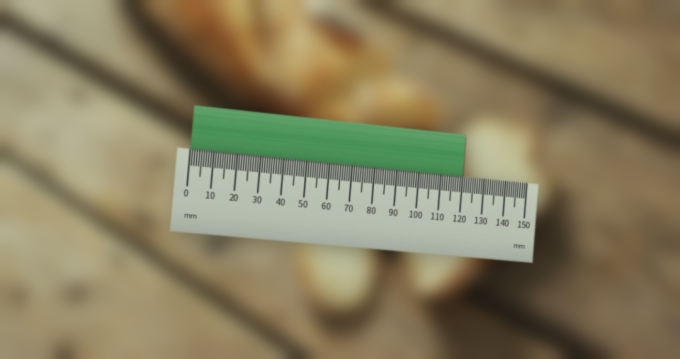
120 mm
